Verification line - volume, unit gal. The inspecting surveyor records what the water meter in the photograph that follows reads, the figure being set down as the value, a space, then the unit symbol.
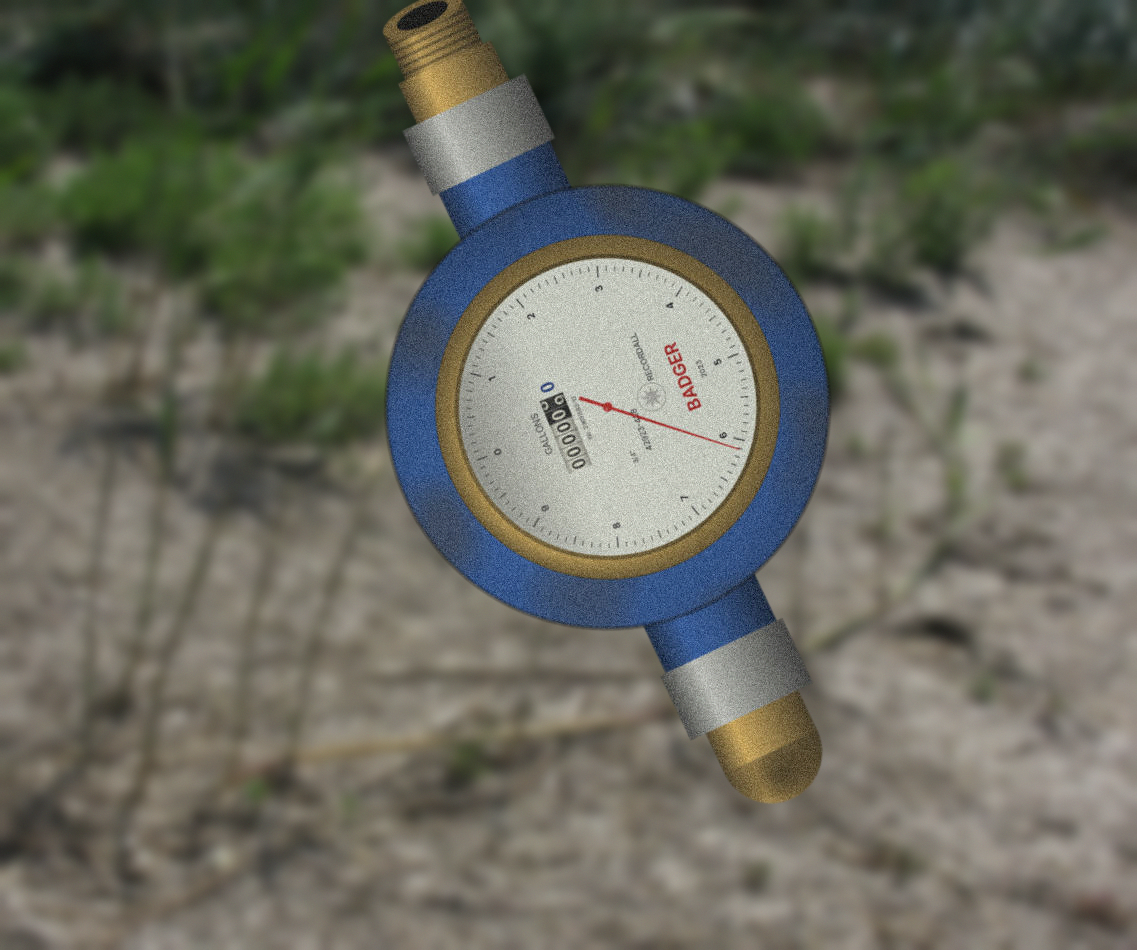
86.1 gal
